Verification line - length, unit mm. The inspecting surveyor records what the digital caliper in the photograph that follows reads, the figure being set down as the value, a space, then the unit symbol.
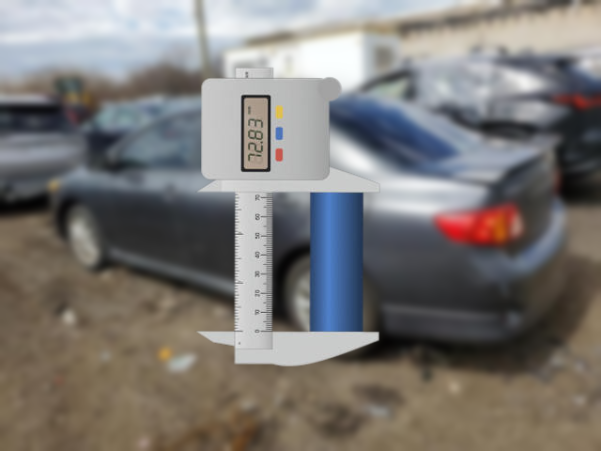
72.83 mm
